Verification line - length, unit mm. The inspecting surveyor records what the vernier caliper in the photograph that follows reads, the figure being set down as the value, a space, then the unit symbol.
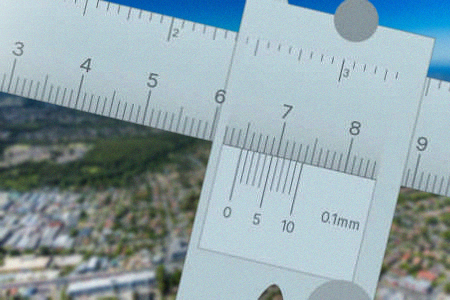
64.8 mm
